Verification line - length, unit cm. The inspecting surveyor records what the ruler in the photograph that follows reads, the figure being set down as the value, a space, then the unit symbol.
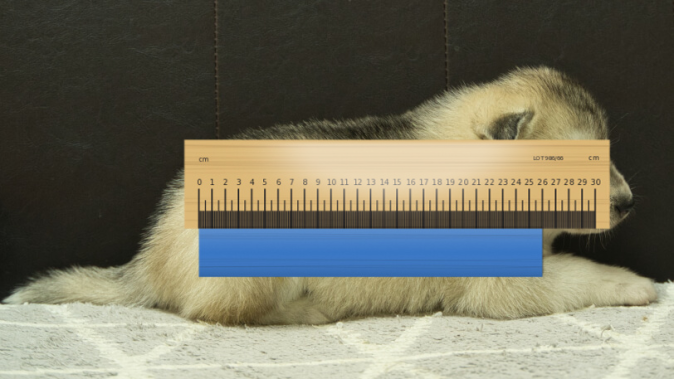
26 cm
